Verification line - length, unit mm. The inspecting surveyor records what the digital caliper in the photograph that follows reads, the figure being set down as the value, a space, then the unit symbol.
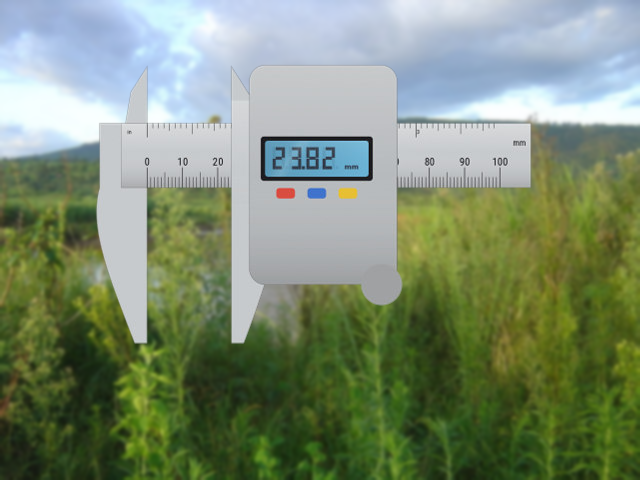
23.82 mm
